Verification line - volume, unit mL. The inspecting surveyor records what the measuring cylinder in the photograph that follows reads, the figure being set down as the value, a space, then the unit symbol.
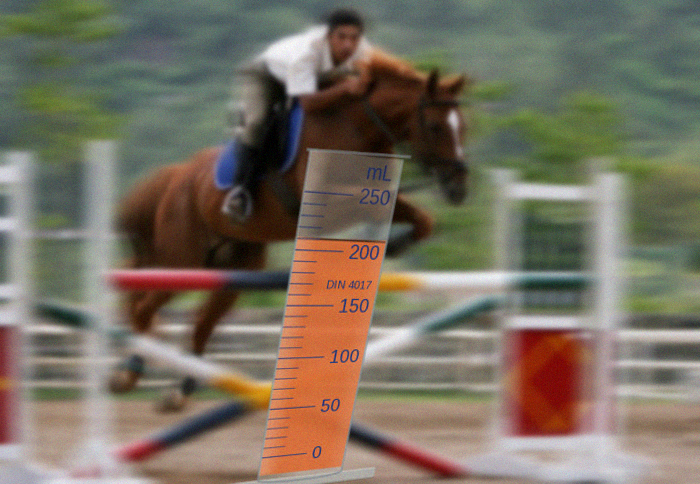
210 mL
